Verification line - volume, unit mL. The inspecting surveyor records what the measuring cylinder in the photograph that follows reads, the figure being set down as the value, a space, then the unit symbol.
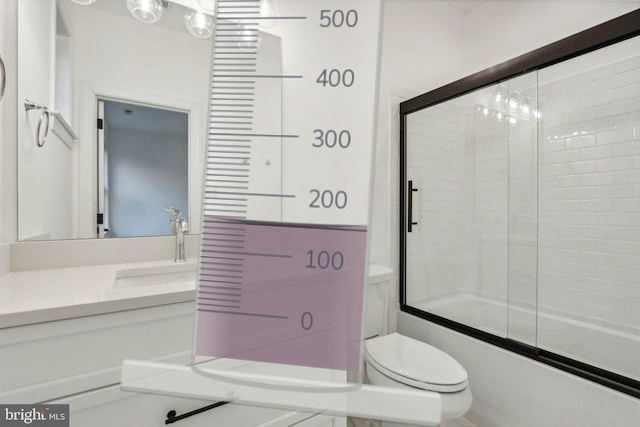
150 mL
